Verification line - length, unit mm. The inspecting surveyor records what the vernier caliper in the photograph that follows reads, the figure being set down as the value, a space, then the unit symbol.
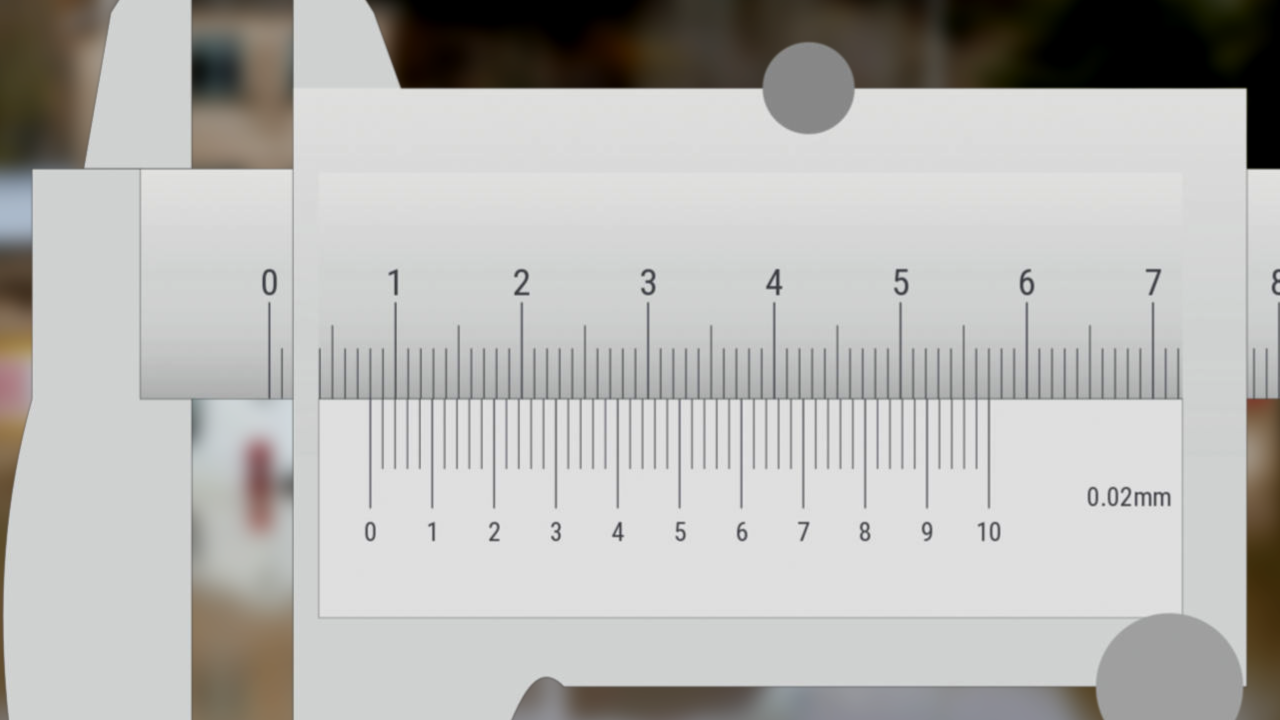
8.0 mm
